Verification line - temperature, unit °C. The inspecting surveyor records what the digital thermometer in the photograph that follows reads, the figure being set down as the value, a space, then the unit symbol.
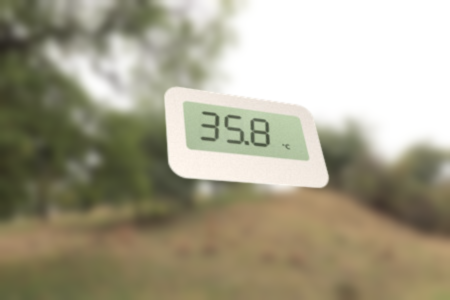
35.8 °C
